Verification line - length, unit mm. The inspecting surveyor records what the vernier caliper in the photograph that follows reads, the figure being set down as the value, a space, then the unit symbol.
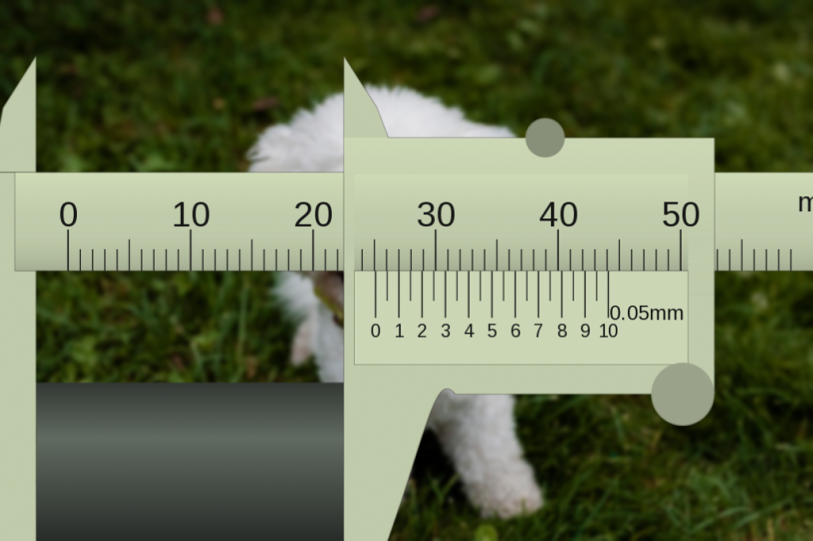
25.1 mm
